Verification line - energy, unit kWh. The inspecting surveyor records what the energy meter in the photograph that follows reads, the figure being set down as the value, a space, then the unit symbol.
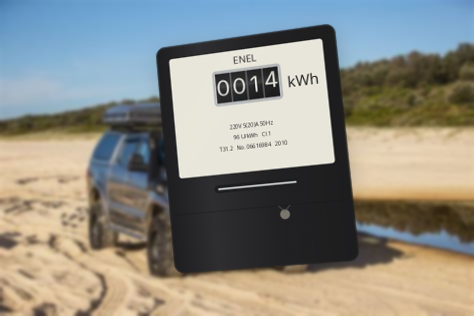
14 kWh
